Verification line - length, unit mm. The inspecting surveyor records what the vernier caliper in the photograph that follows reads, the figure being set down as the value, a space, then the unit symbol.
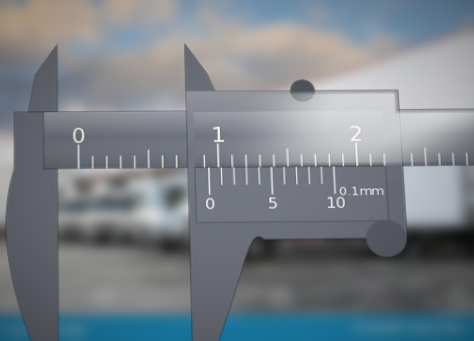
9.3 mm
